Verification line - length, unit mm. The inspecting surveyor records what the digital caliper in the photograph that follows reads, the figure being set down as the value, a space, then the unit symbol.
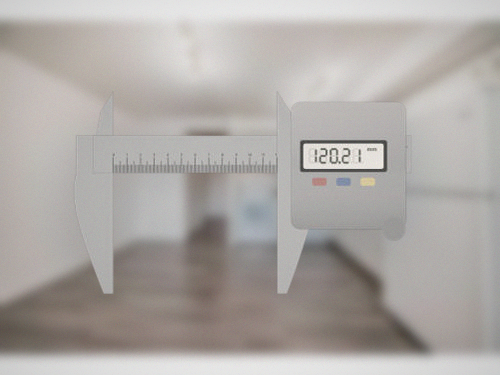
120.21 mm
